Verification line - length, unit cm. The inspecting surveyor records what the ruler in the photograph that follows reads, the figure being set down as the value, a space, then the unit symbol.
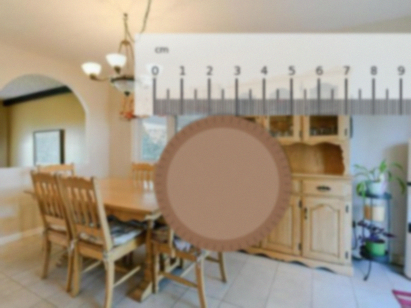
5 cm
